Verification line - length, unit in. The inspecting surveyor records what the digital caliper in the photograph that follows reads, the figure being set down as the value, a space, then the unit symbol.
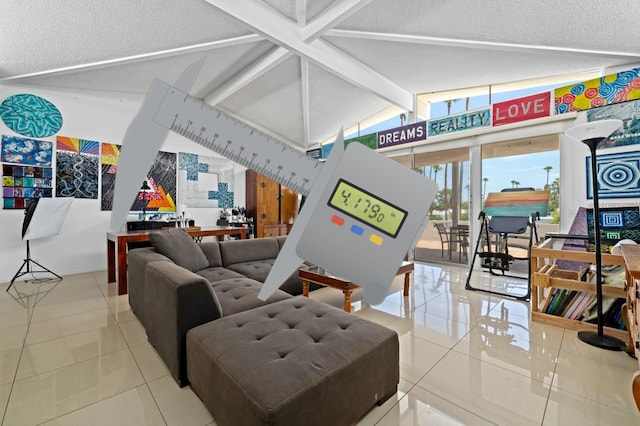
4.1790 in
